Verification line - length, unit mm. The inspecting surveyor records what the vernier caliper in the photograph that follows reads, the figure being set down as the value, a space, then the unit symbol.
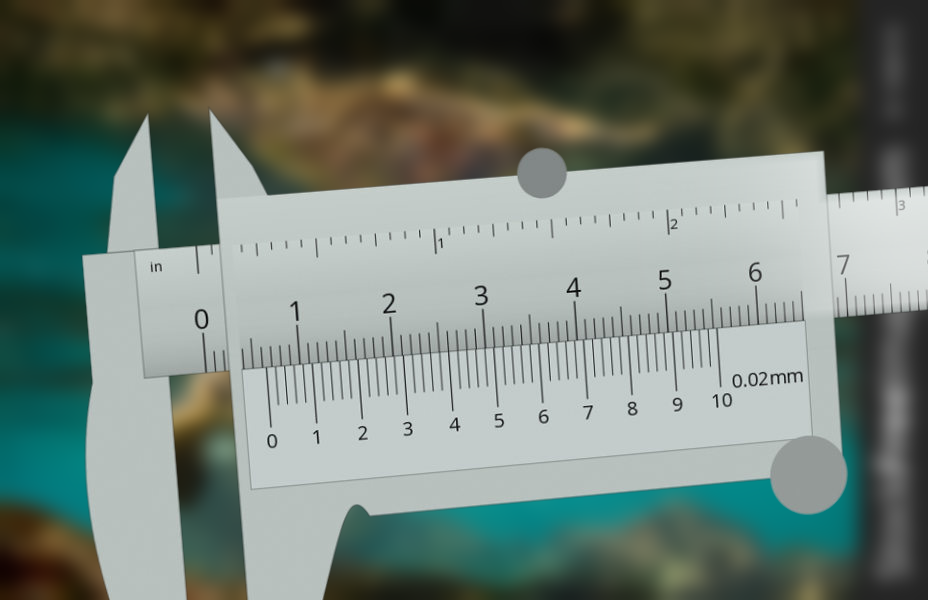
6.4 mm
